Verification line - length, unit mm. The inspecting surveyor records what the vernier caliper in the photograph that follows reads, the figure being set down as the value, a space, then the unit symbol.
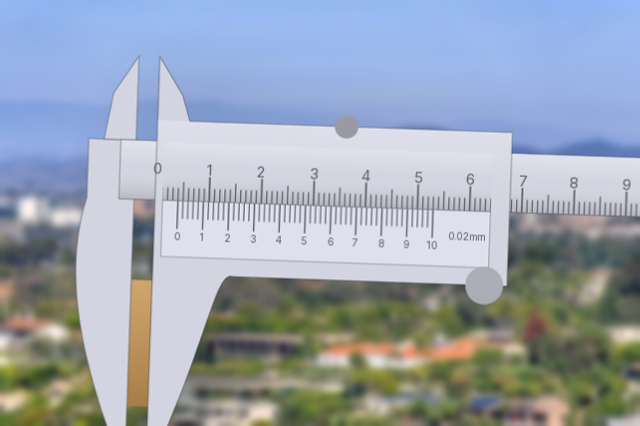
4.0 mm
